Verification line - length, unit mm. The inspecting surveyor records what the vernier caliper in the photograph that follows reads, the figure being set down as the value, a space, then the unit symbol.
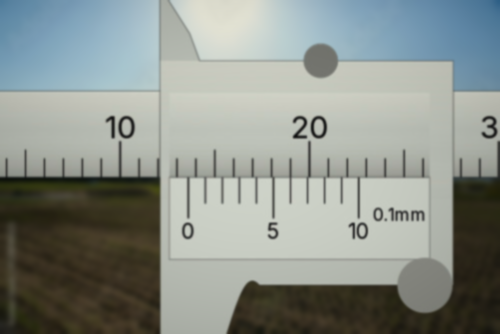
13.6 mm
